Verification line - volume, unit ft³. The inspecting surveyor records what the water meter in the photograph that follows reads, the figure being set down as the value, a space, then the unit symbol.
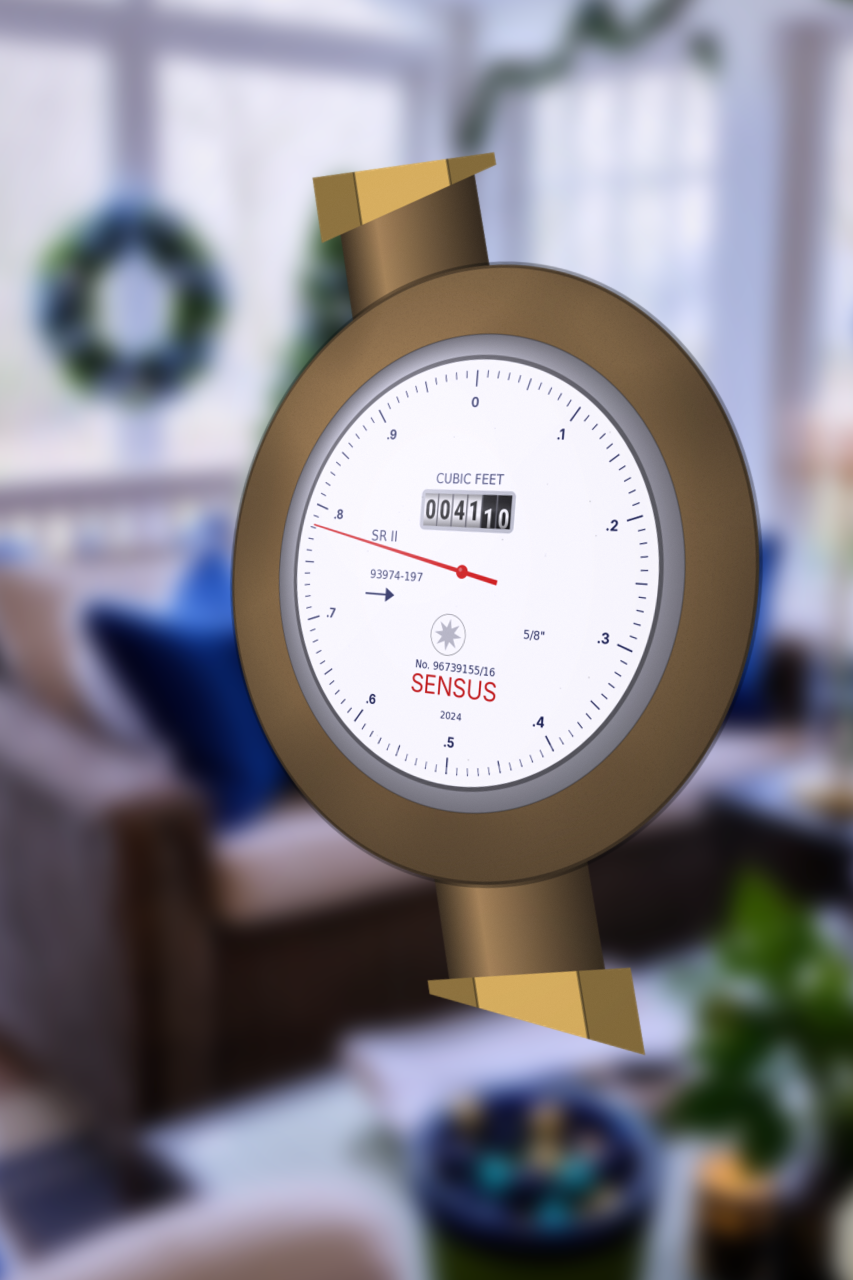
4109.78 ft³
